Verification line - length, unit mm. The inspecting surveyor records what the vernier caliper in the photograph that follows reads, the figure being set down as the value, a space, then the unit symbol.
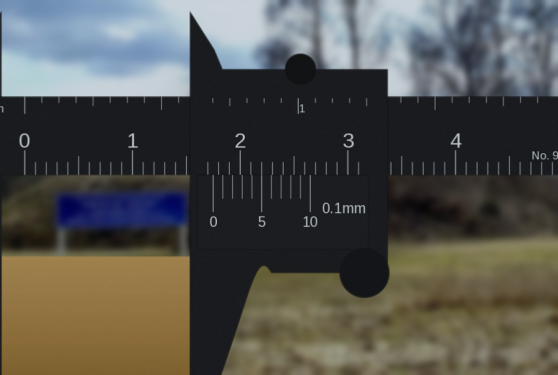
17.5 mm
